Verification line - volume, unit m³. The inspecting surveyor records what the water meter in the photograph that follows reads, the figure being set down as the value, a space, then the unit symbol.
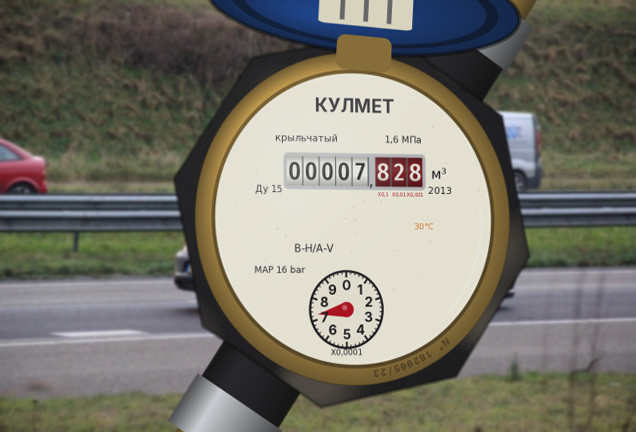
7.8287 m³
